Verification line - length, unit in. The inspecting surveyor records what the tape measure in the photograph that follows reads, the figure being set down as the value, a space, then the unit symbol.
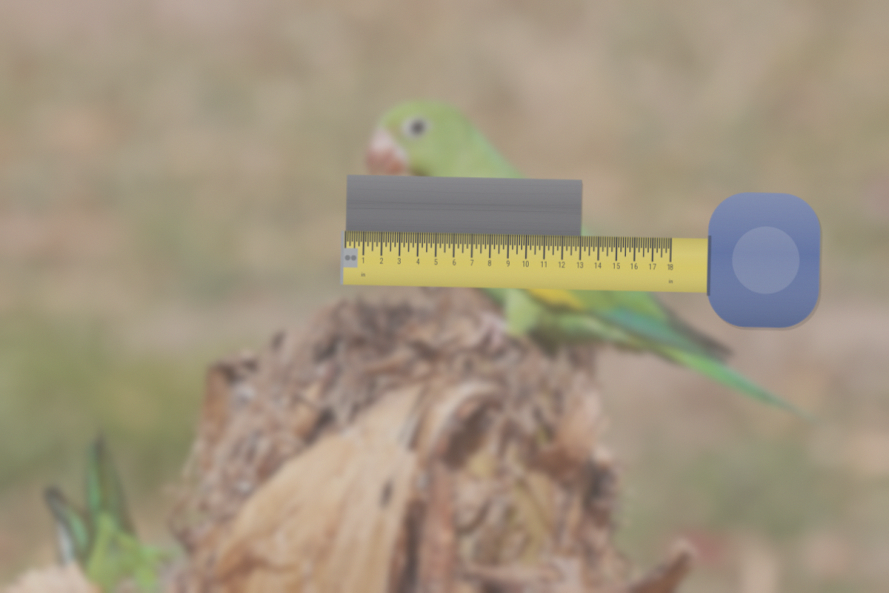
13 in
